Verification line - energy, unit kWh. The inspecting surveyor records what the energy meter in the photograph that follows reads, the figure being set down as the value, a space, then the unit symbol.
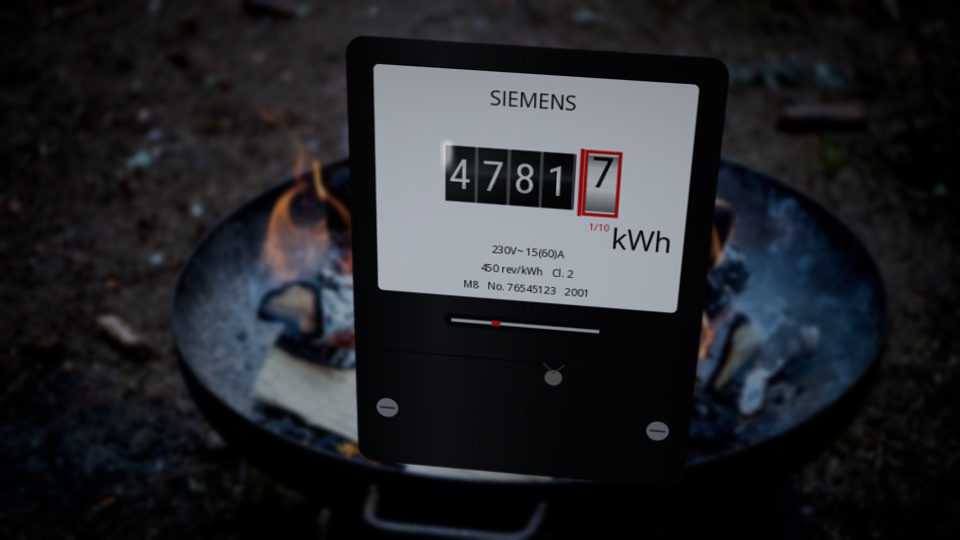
4781.7 kWh
